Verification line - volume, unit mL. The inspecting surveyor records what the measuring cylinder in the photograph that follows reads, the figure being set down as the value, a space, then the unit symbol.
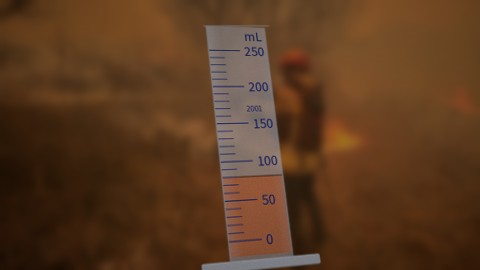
80 mL
